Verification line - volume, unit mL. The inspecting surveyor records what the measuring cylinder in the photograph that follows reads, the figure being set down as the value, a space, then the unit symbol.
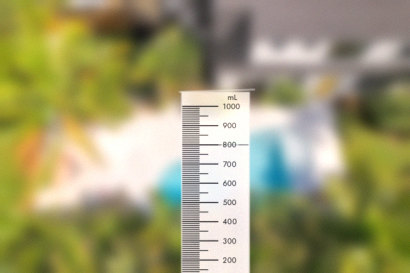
800 mL
